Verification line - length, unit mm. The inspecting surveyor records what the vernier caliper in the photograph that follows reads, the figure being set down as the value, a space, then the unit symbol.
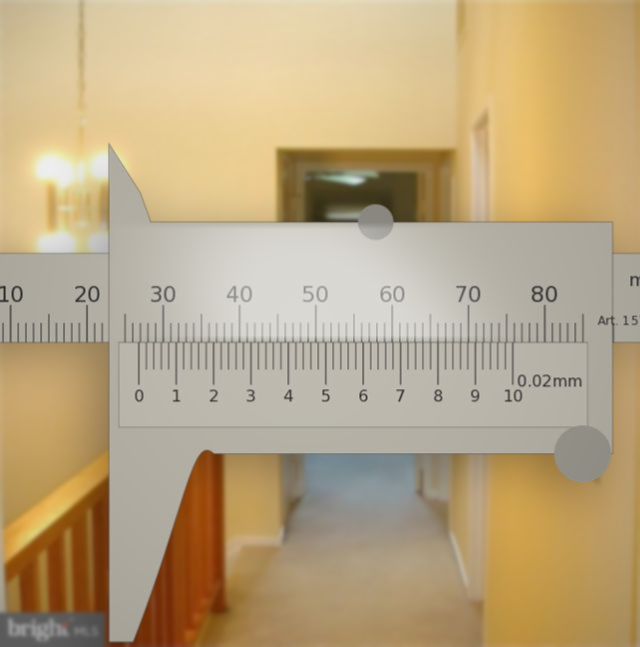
26.8 mm
